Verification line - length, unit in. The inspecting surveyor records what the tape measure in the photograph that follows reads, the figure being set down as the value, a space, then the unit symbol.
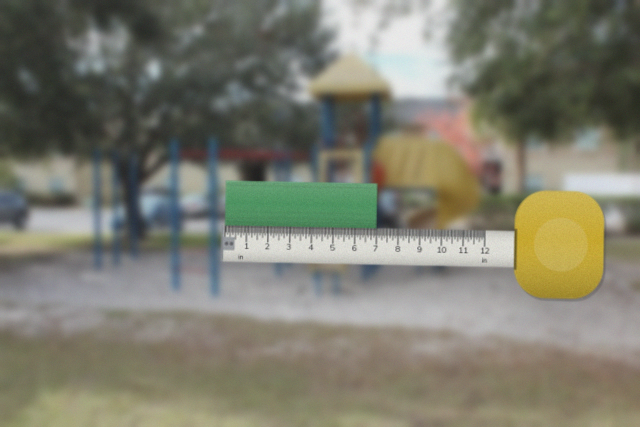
7 in
